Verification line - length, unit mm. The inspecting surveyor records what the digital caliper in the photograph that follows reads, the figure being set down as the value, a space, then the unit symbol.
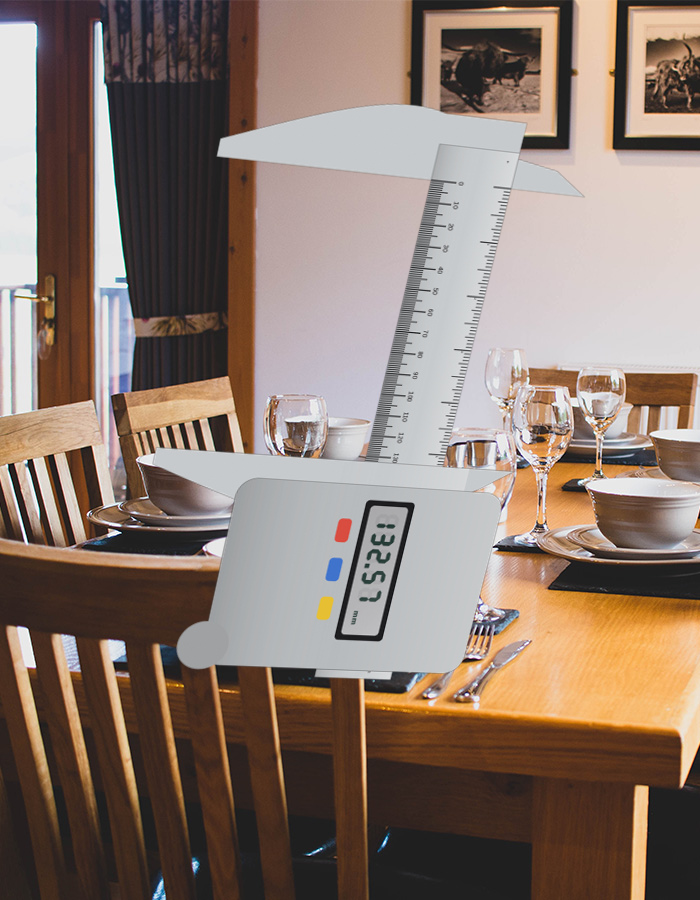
132.57 mm
